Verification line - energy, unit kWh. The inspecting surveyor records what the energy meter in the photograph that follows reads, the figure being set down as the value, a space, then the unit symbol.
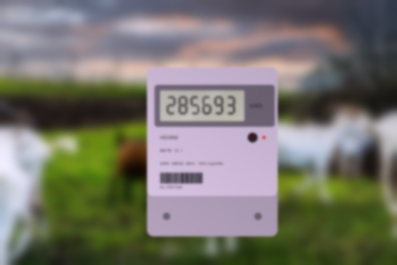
285693 kWh
